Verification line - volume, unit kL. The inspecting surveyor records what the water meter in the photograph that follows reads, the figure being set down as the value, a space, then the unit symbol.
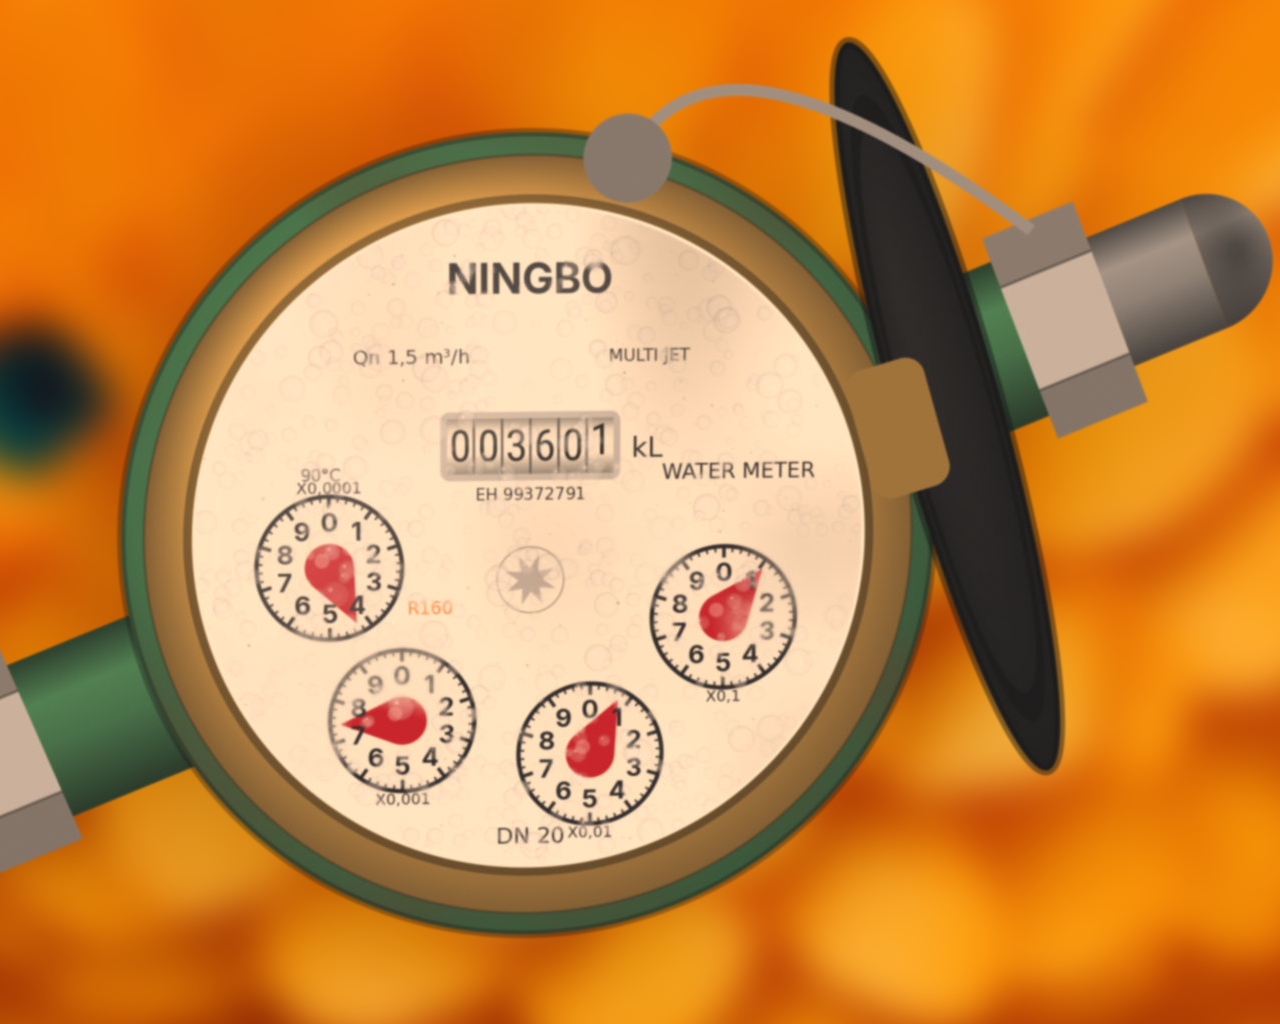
3601.1074 kL
